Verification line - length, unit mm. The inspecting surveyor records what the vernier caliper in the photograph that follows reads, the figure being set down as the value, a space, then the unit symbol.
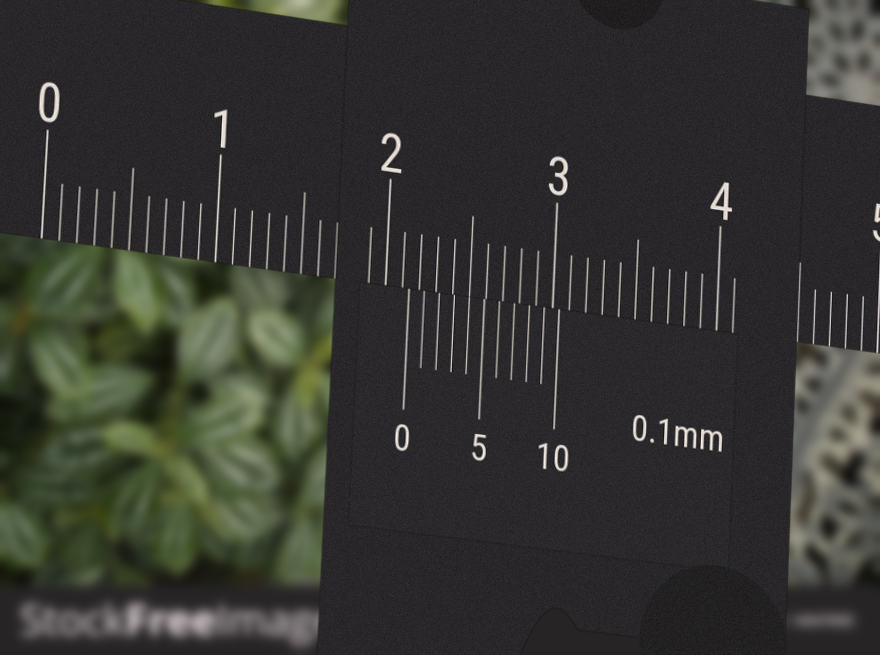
21.4 mm
